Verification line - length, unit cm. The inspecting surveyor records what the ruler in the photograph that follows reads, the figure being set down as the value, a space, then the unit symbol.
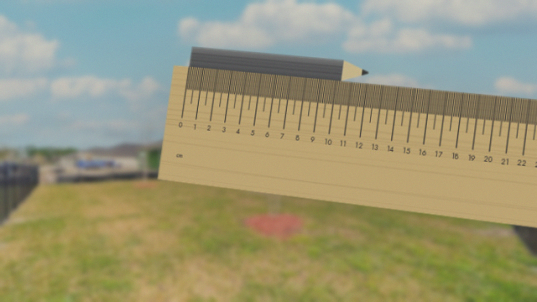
12 cm
